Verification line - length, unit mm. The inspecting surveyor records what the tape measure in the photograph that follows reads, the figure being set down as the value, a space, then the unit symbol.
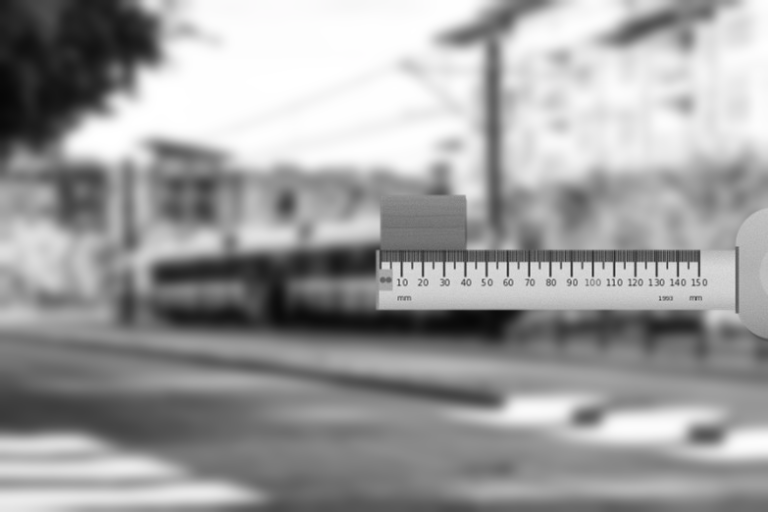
40 mm
